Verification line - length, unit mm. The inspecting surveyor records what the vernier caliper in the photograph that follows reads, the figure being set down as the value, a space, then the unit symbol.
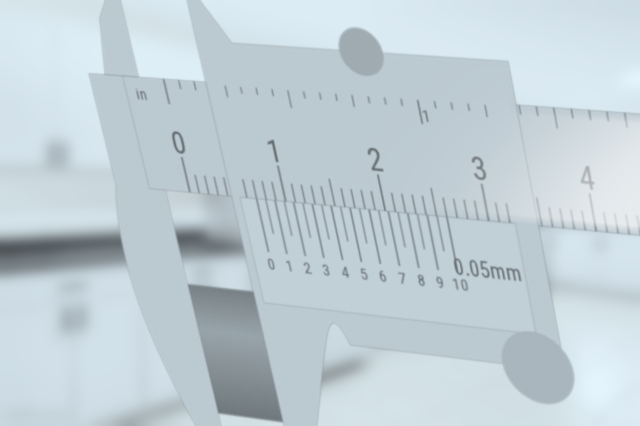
7.0 mm
